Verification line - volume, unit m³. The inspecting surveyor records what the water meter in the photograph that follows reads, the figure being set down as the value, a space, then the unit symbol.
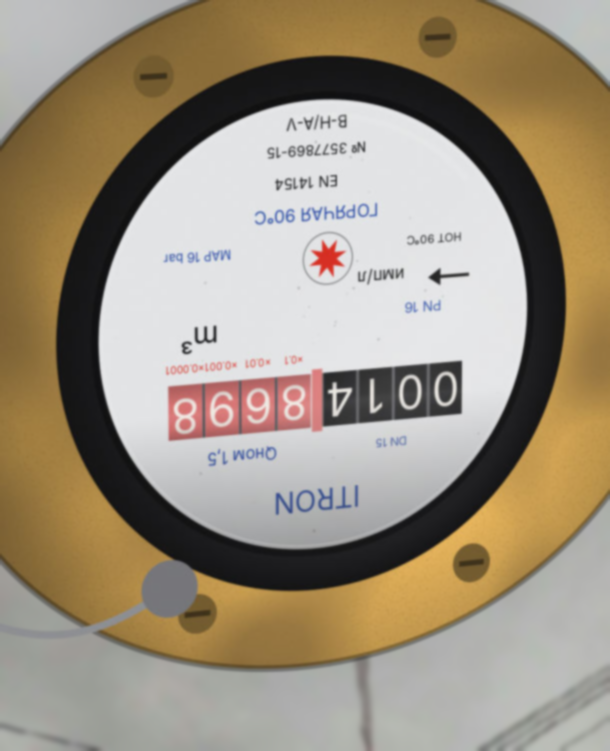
14.8698 m³
